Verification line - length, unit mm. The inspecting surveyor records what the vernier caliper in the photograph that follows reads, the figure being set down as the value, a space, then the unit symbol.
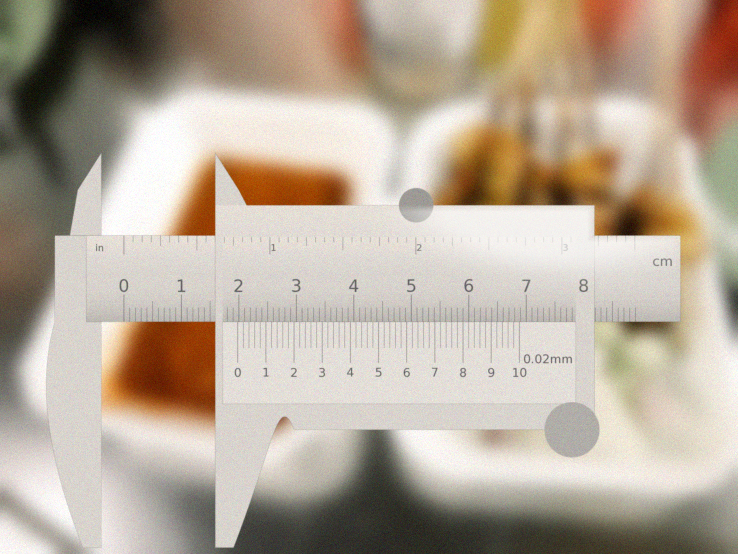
19.8 mm
